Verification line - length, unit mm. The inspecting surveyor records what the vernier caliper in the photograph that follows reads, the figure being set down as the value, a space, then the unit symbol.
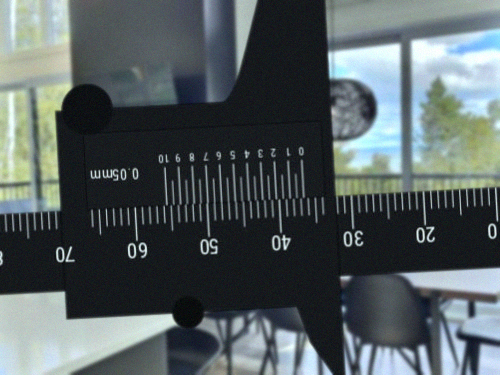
36.6 mm
